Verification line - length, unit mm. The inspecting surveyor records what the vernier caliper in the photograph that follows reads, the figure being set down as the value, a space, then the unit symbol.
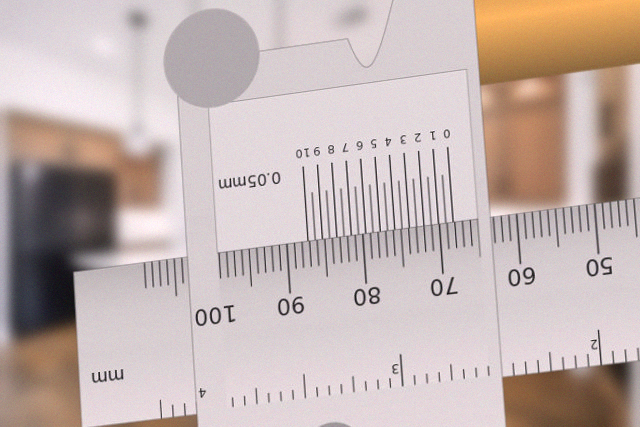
68.2 mm
